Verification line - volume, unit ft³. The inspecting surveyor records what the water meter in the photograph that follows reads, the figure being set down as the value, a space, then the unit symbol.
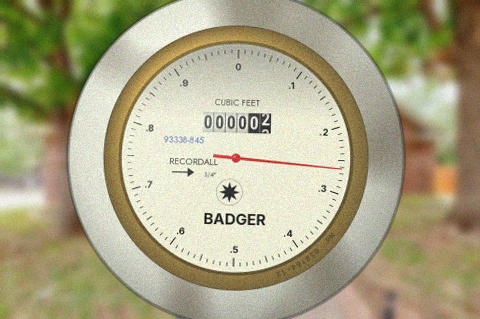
2.26 ft³
